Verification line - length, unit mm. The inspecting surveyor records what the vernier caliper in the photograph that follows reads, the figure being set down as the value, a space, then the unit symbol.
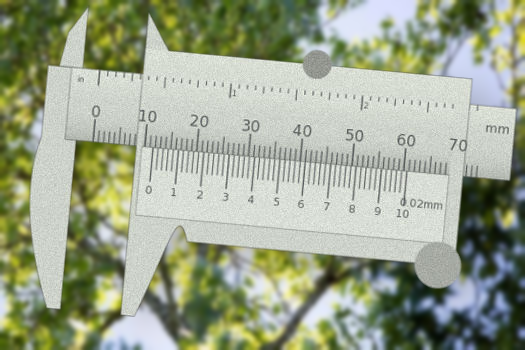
11.6 mm
